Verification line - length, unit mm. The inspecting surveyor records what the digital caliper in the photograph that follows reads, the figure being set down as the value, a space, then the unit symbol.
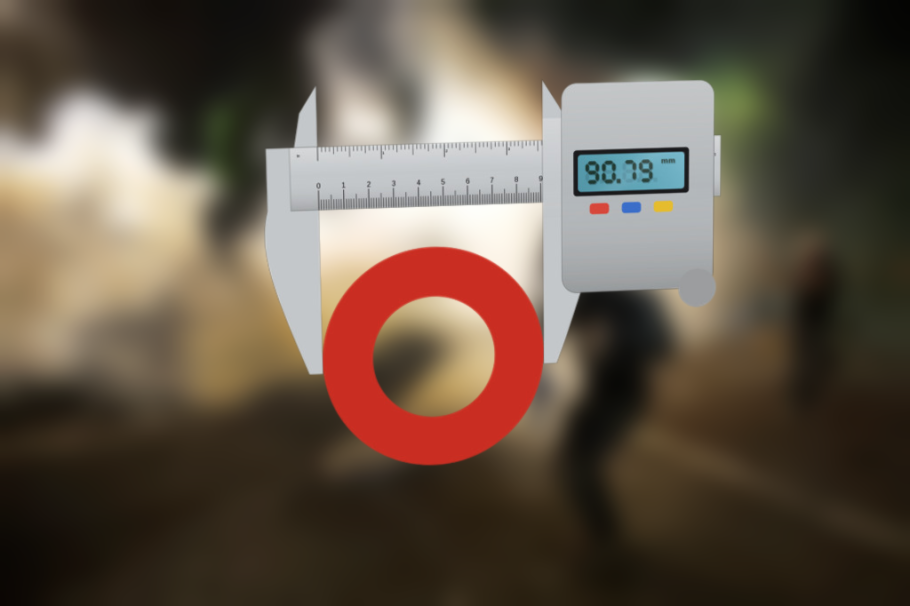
90.79 mm
